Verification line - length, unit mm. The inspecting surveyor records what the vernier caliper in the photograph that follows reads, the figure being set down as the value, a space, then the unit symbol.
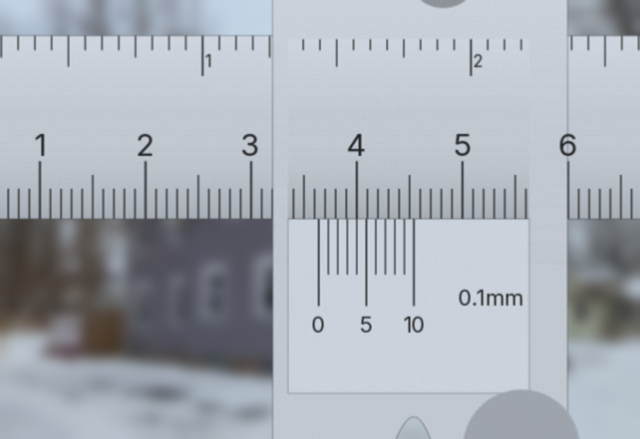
36.4 mm
